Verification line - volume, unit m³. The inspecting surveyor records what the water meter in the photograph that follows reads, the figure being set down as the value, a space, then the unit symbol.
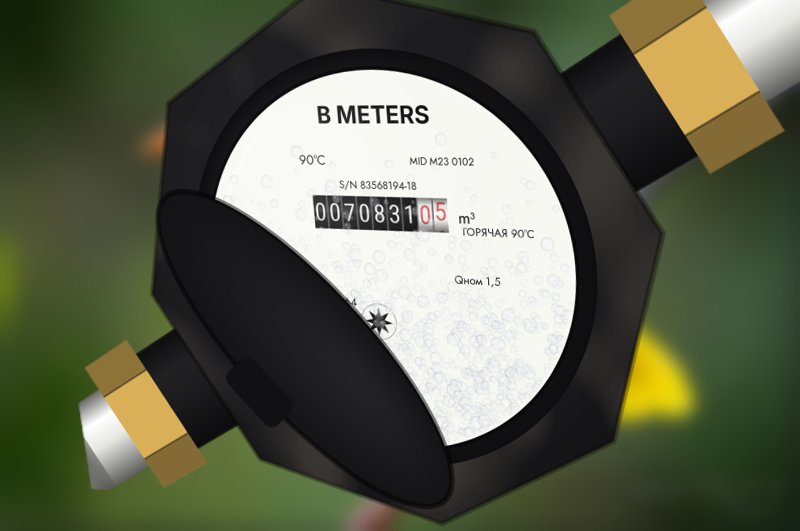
70831.05 m³
